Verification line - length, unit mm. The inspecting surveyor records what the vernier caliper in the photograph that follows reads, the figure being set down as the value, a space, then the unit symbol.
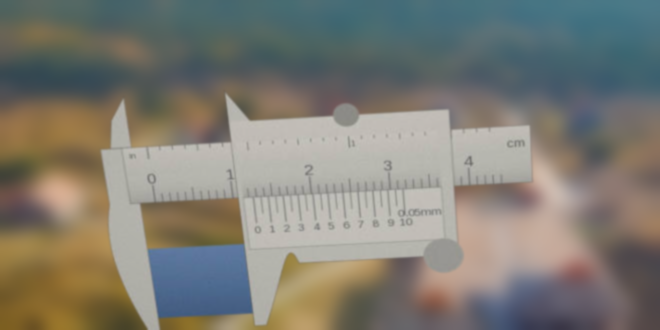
12.6 mm
